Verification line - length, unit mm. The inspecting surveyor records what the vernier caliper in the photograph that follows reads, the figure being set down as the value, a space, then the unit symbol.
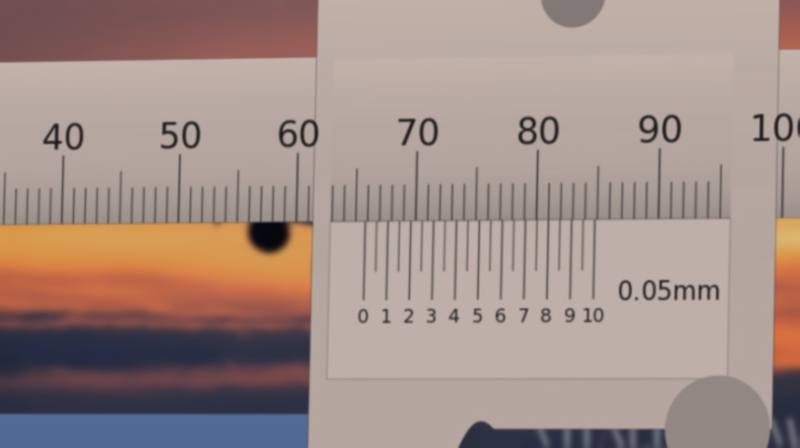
65.8 mm
